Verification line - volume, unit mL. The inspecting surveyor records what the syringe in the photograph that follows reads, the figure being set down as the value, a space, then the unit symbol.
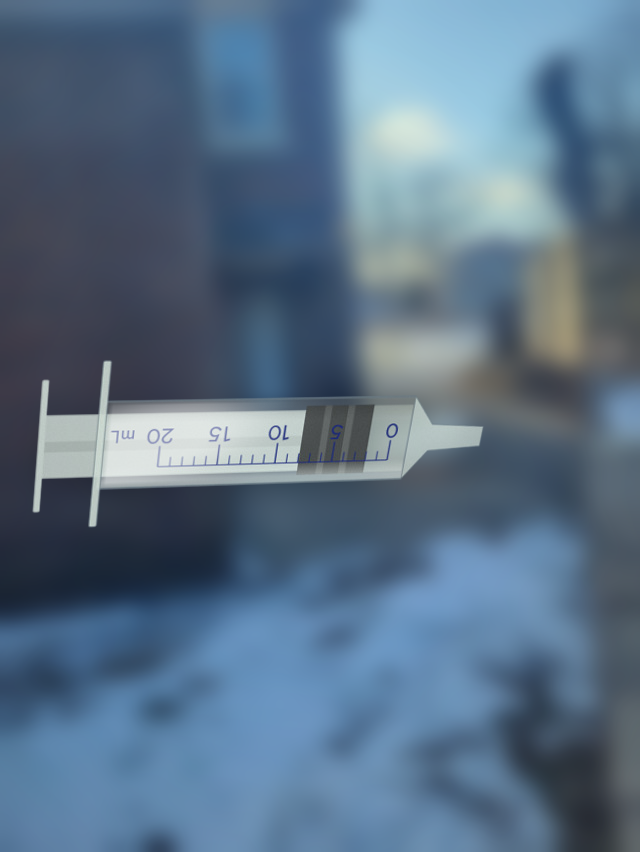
2 mL
